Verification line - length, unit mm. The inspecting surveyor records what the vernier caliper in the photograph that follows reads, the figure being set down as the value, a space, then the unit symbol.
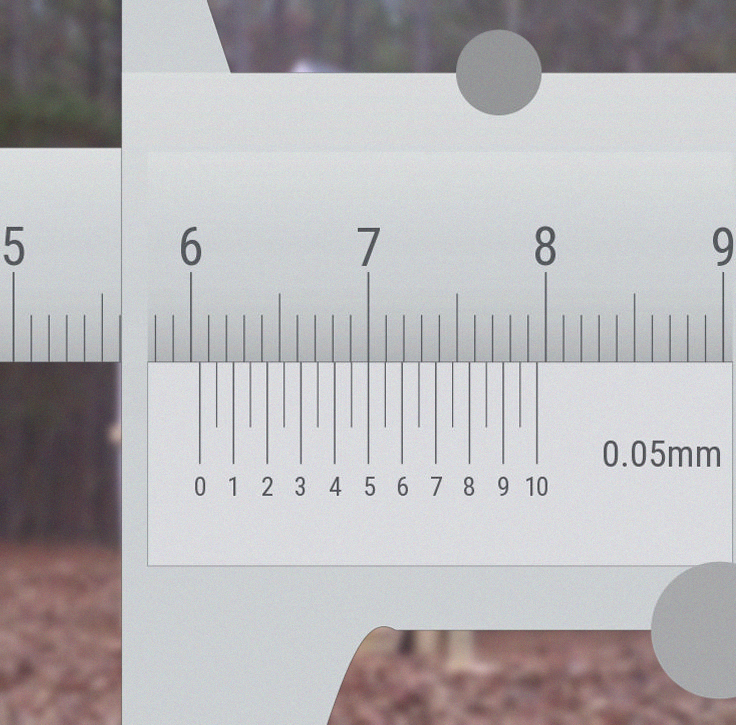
60.5 mm
